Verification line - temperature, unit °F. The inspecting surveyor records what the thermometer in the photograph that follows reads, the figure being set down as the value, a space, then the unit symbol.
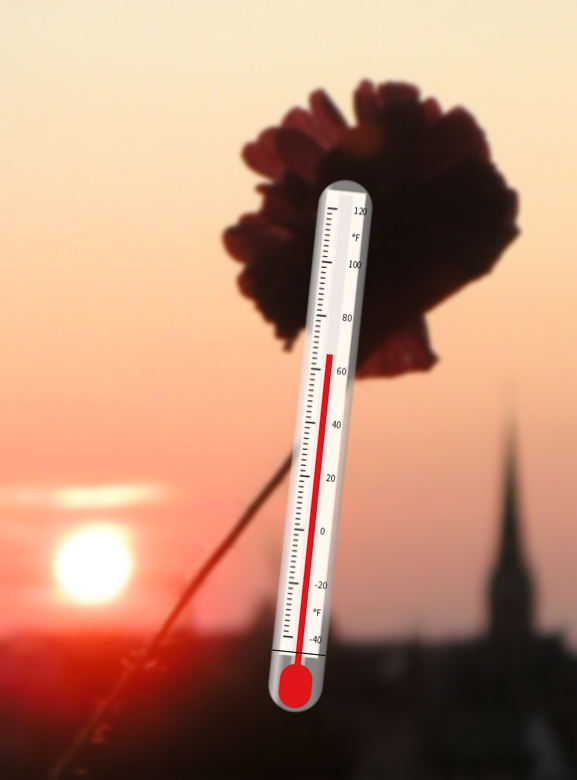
66 °F
